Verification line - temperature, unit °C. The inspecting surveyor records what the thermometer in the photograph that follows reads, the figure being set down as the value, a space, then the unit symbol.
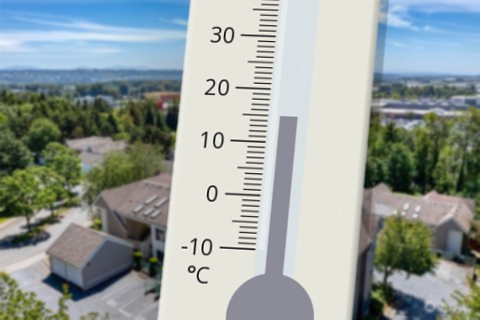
15 °C
